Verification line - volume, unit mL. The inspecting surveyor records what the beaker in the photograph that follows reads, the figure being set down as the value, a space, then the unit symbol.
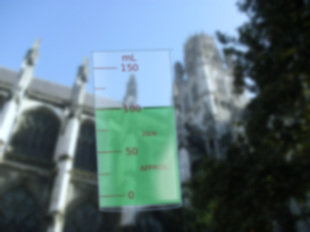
100 mL
